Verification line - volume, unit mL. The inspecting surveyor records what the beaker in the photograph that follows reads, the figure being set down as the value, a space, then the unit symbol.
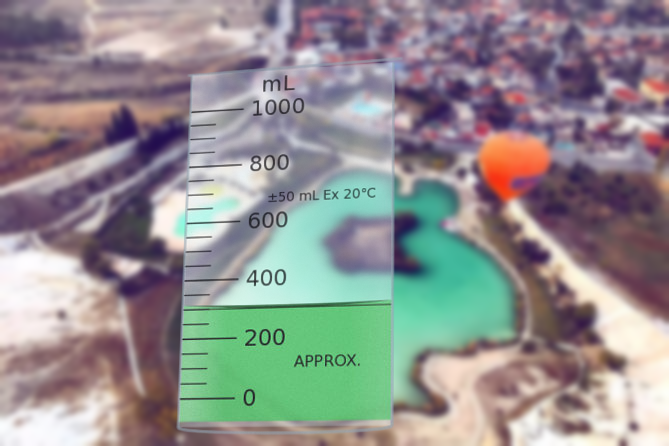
300 mL
